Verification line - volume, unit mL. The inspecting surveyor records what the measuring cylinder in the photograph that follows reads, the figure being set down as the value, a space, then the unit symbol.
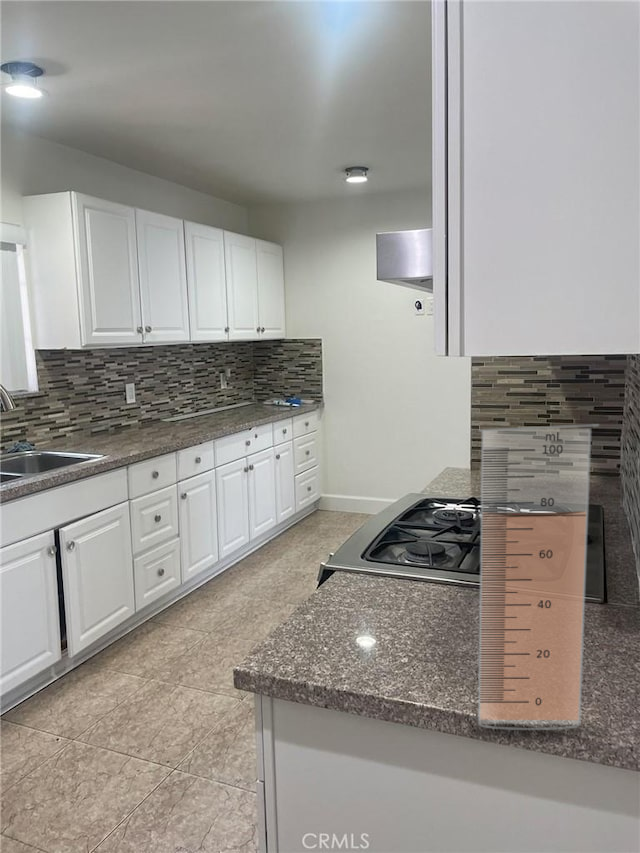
75 mL
